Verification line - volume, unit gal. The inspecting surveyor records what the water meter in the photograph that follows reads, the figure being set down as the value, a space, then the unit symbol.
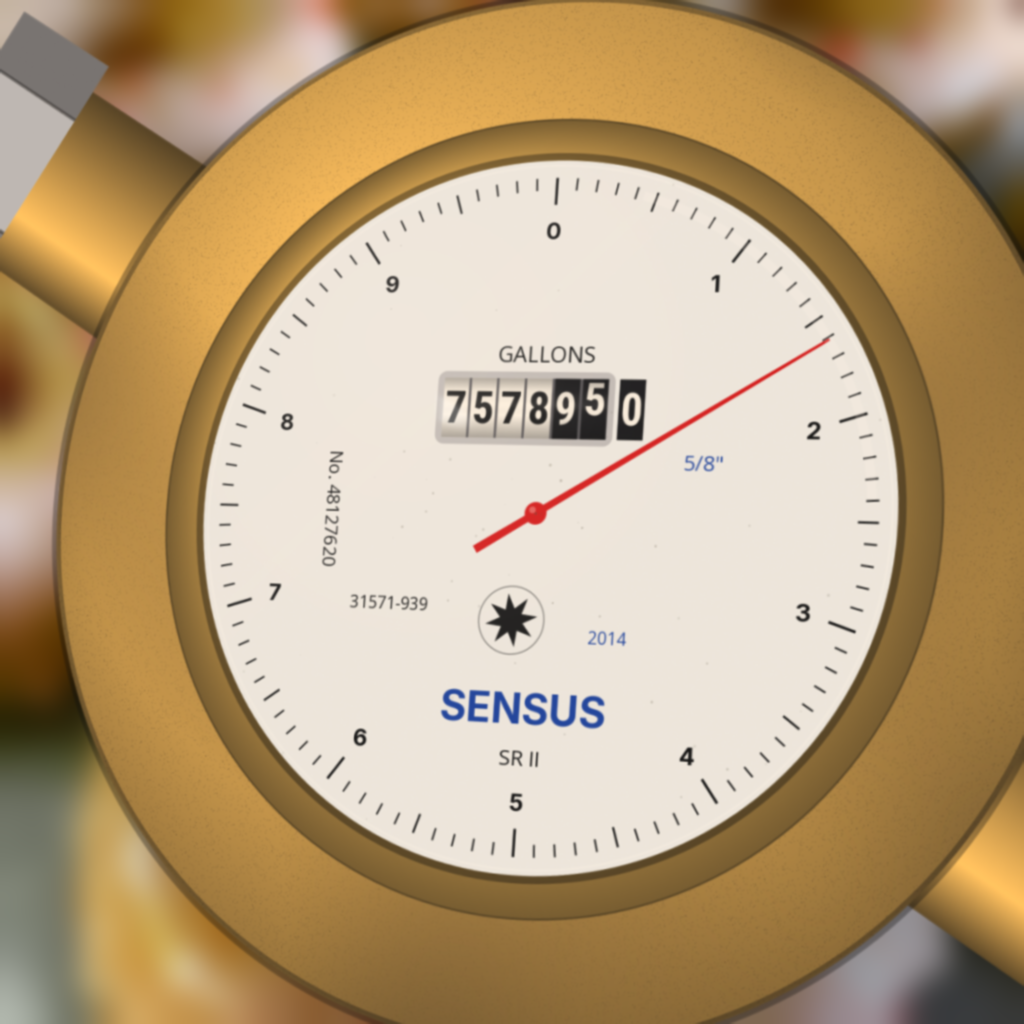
7578951.6 gal
